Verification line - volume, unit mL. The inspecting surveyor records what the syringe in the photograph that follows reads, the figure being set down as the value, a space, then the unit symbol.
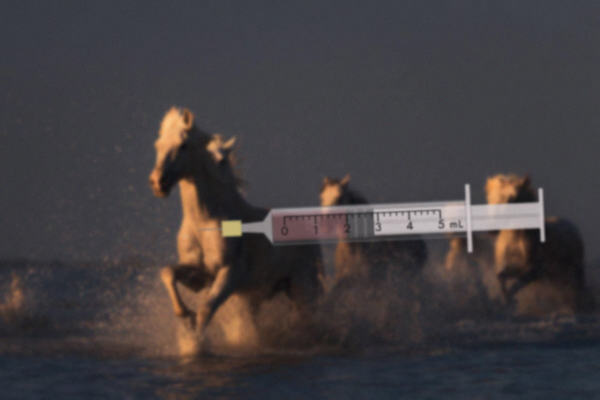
2 mL
